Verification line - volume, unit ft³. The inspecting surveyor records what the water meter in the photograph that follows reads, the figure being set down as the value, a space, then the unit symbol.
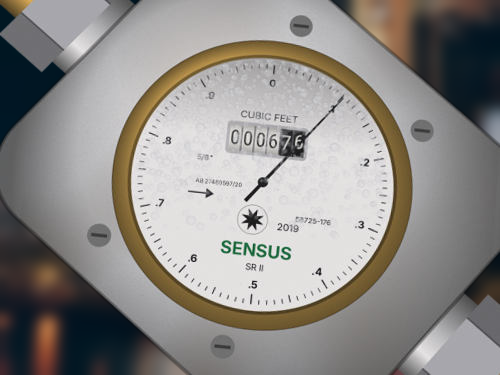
676.10 ft³
